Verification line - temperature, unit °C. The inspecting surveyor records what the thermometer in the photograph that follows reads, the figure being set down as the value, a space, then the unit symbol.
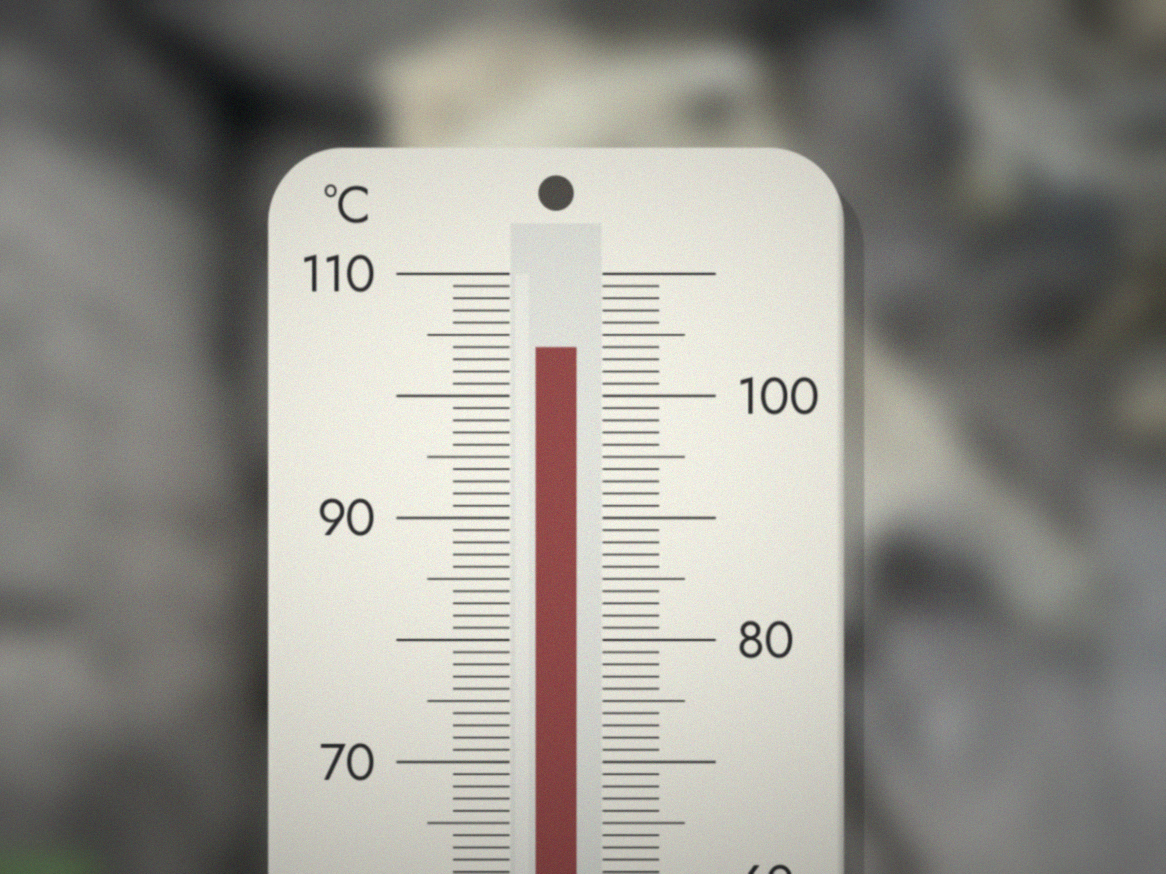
104 °C
